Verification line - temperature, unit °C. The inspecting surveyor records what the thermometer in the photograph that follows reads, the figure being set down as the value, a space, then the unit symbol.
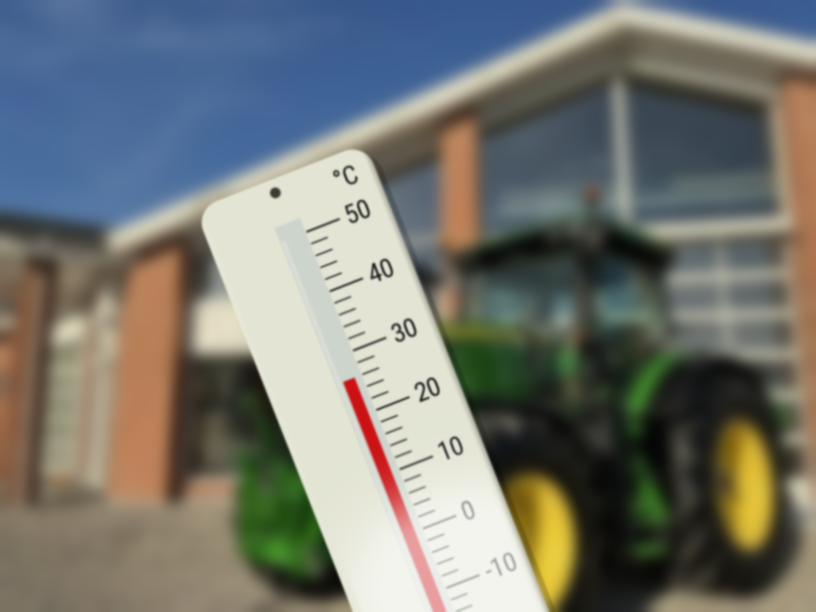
26 °C
